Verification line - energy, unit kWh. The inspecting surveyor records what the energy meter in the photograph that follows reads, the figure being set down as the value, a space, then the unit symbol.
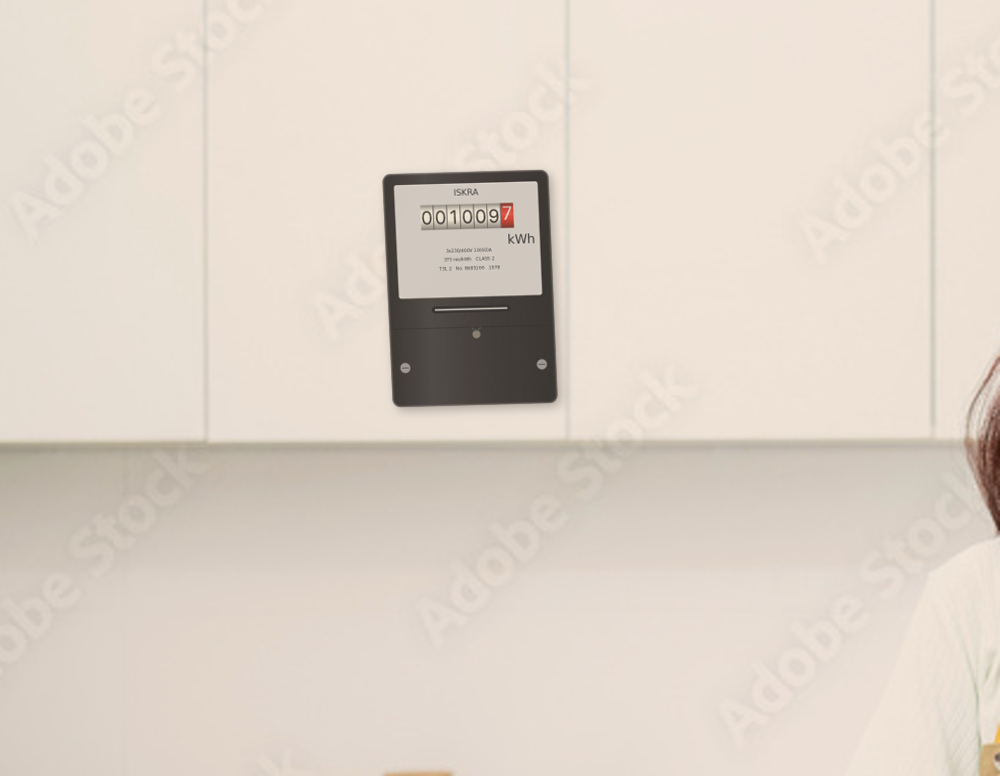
1009.7 kWh
